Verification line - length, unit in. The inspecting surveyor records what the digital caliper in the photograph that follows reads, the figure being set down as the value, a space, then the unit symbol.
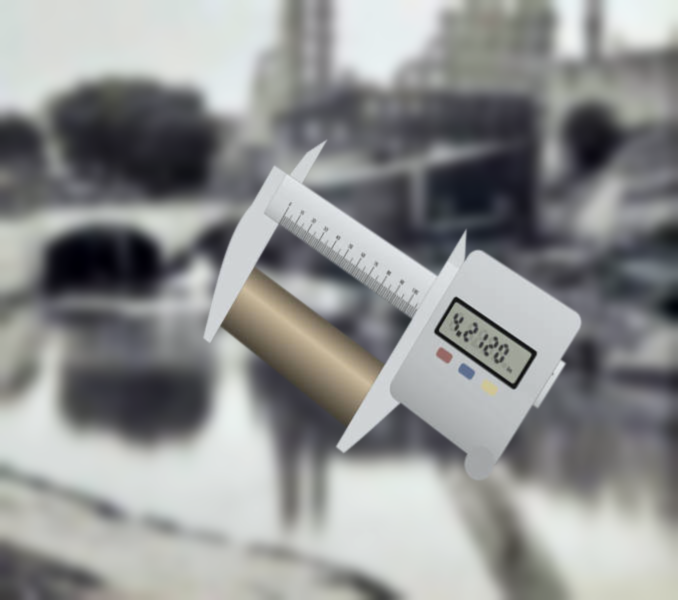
4.2120 in
